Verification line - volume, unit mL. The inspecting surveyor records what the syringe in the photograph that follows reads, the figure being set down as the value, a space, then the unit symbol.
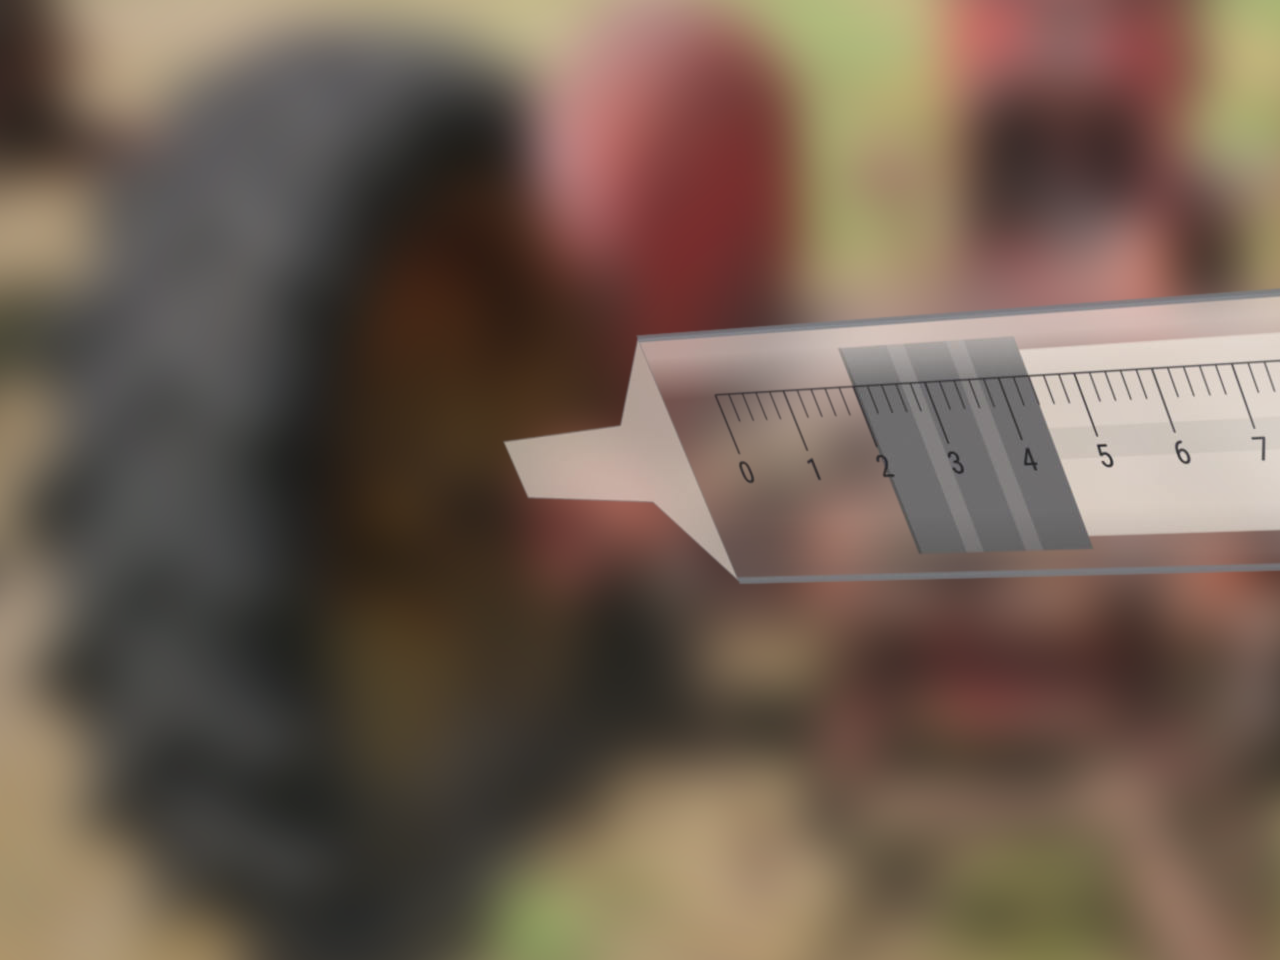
2 mL
